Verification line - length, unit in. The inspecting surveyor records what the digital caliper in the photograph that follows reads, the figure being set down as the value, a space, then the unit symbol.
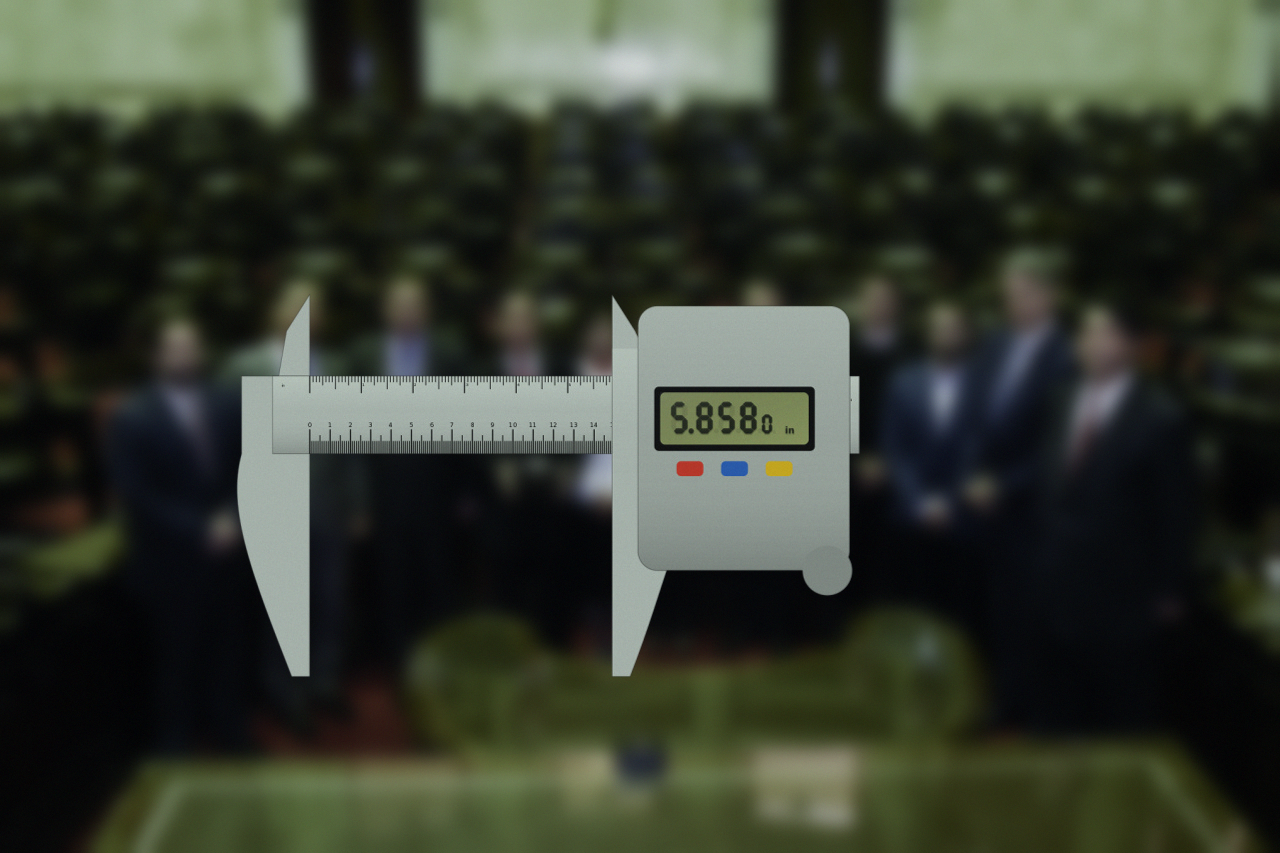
5.8580 in
